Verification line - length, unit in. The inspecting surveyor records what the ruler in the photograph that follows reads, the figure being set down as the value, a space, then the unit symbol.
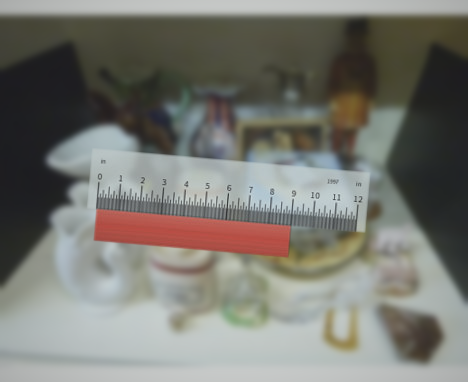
9 in
